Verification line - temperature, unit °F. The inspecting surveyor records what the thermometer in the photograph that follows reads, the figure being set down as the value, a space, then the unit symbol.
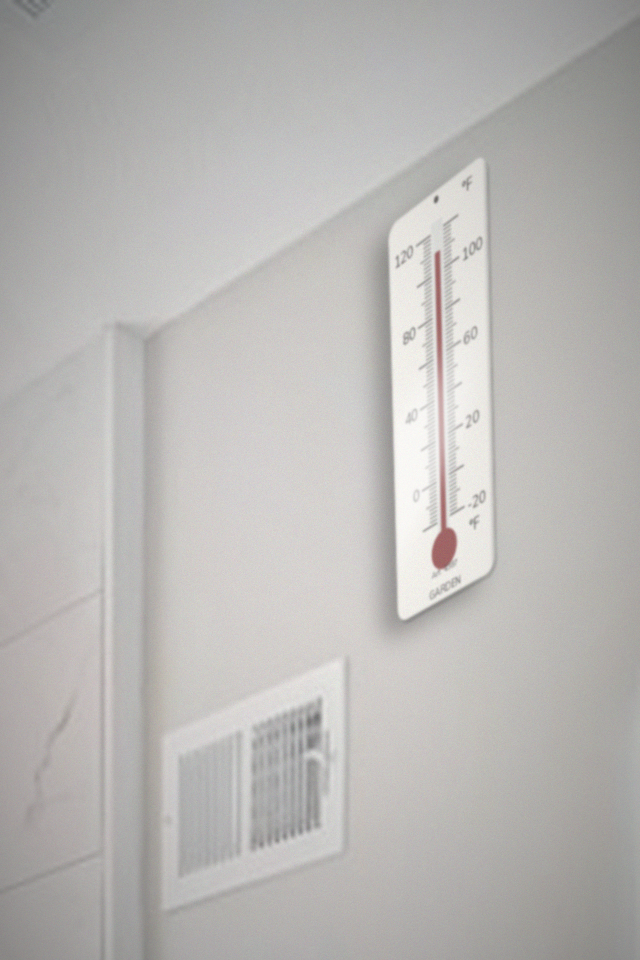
110 °F
